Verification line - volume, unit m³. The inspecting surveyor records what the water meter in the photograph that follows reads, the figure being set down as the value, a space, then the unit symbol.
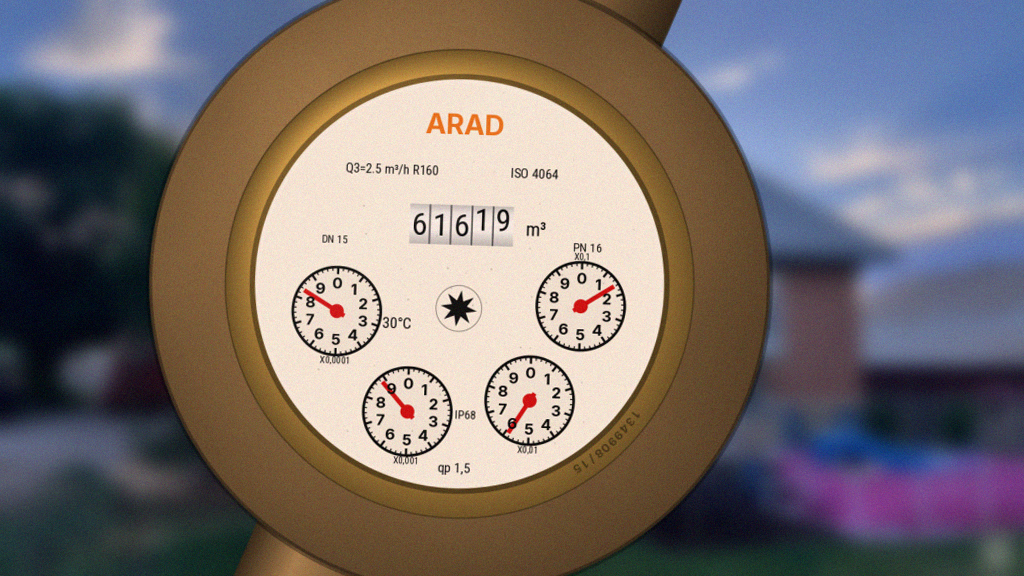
61619.1588 m³
